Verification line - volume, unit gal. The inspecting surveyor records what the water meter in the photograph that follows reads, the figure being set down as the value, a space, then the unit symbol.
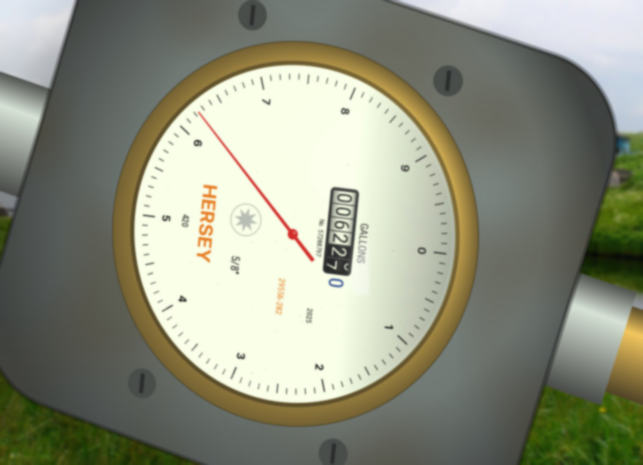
62266.2 gal
